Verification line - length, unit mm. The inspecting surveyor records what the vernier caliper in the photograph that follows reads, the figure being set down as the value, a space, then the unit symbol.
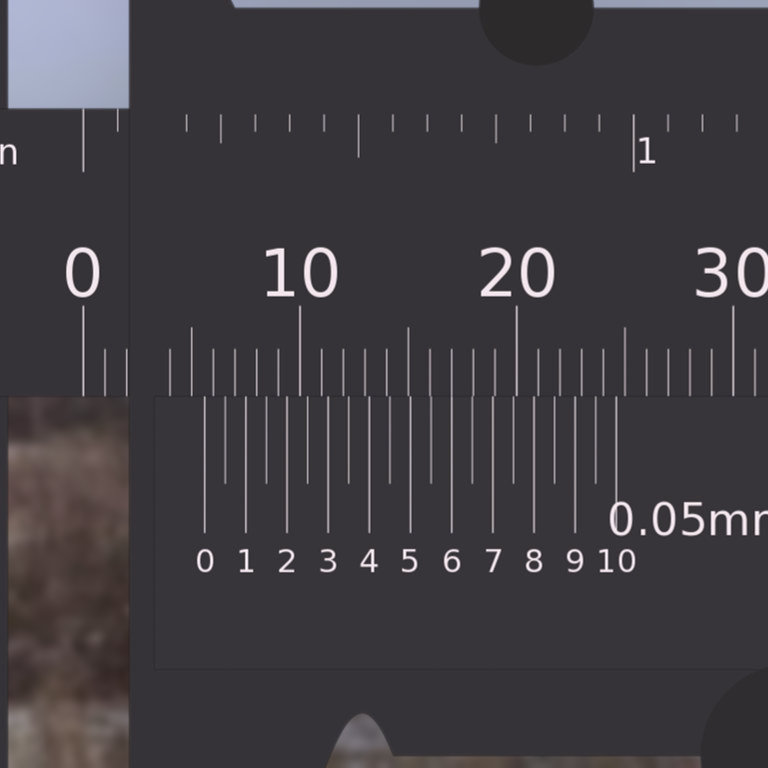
5.6 mm
